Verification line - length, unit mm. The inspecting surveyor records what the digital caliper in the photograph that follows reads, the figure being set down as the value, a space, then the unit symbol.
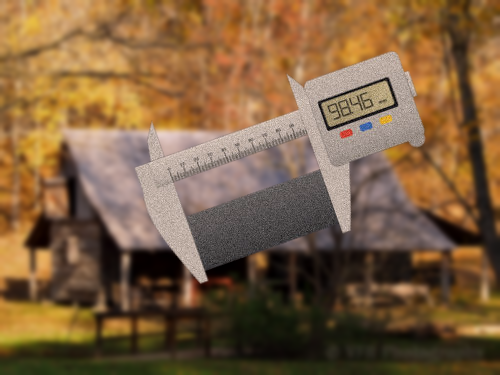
98.46 mm
